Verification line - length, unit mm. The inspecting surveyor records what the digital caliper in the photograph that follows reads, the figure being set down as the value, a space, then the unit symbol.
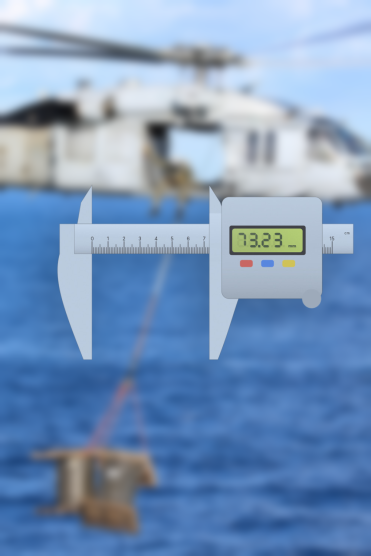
73.23 mm
